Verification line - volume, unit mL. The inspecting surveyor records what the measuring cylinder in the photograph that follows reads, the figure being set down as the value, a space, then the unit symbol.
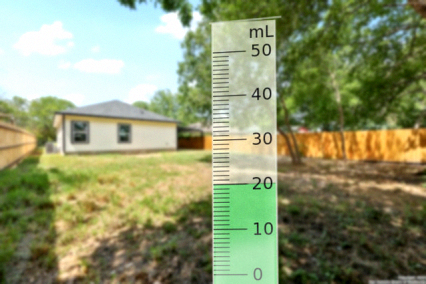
20 mL
